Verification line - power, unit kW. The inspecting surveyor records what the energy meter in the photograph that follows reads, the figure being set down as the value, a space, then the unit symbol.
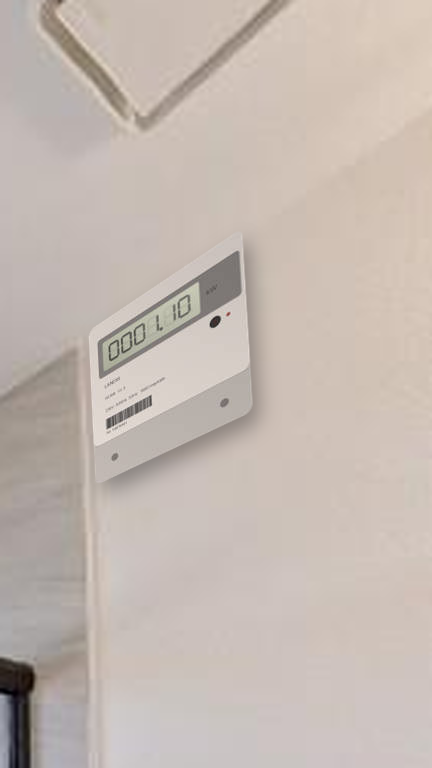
1.10 kW
